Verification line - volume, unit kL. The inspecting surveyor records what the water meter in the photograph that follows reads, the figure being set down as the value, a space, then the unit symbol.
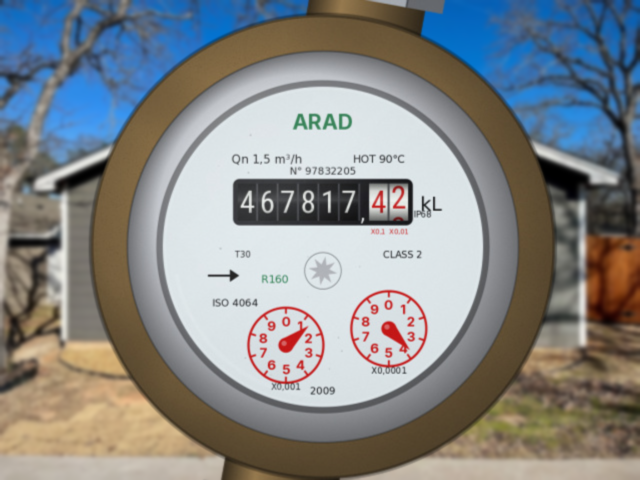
467817.4213 kL
